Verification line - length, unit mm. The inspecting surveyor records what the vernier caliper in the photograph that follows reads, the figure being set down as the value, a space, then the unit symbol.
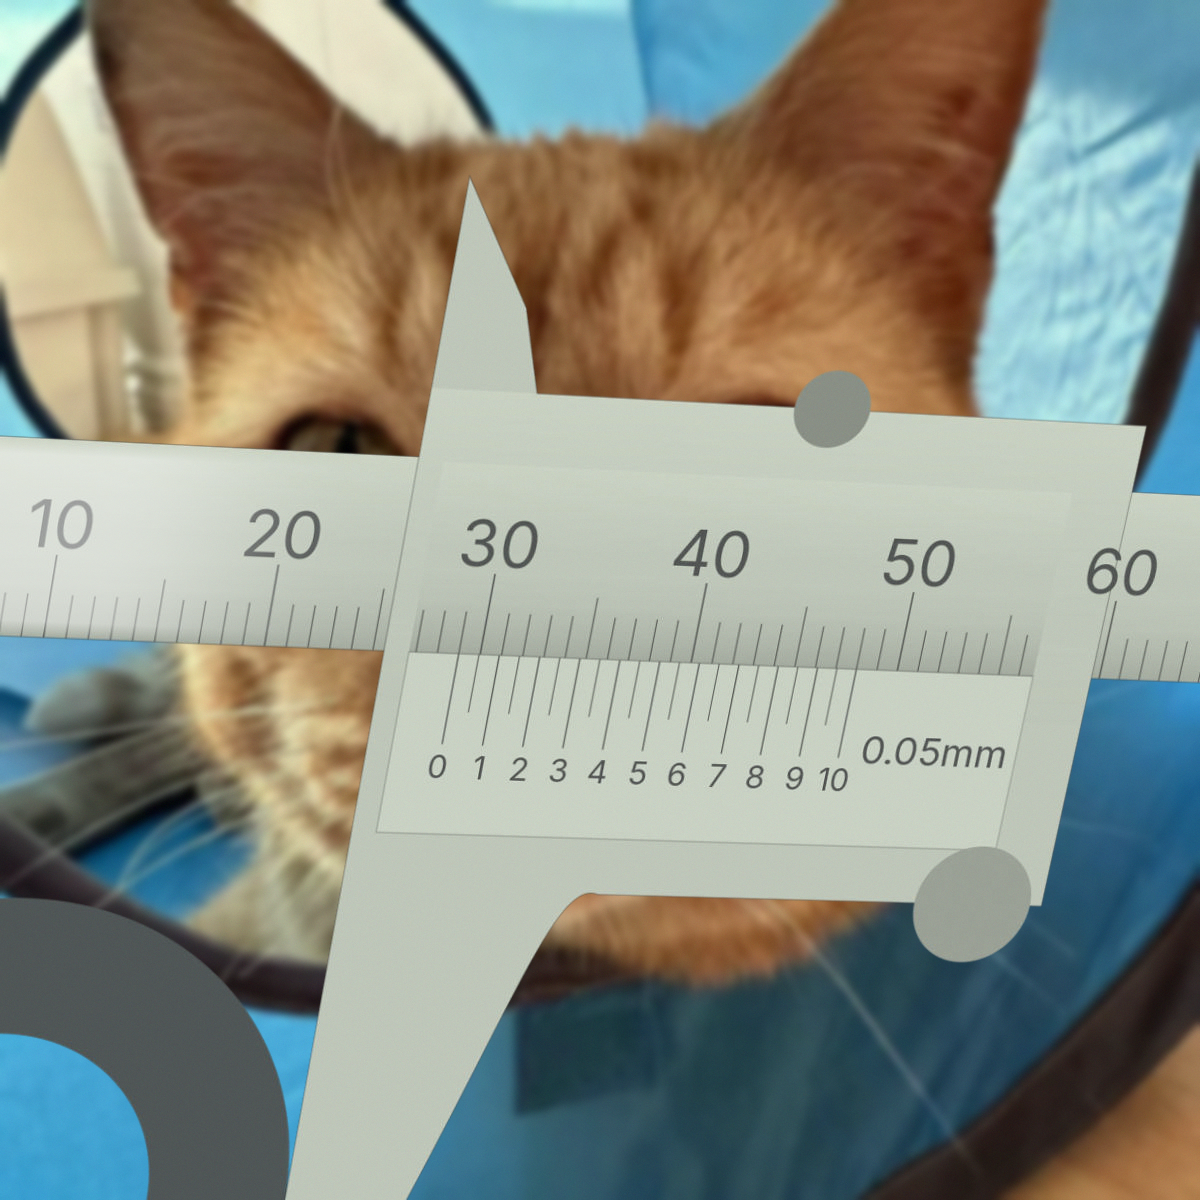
29.0 mm
